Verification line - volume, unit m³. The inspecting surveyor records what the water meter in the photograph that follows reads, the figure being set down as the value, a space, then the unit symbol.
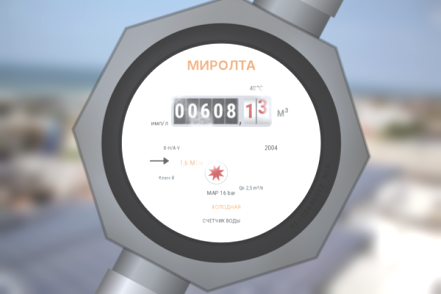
608.13 m³
